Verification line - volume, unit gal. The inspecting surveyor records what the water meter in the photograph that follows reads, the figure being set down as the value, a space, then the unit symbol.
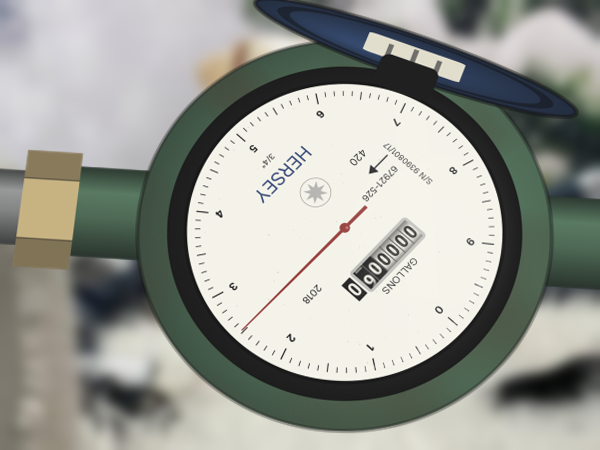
62.5 gal
